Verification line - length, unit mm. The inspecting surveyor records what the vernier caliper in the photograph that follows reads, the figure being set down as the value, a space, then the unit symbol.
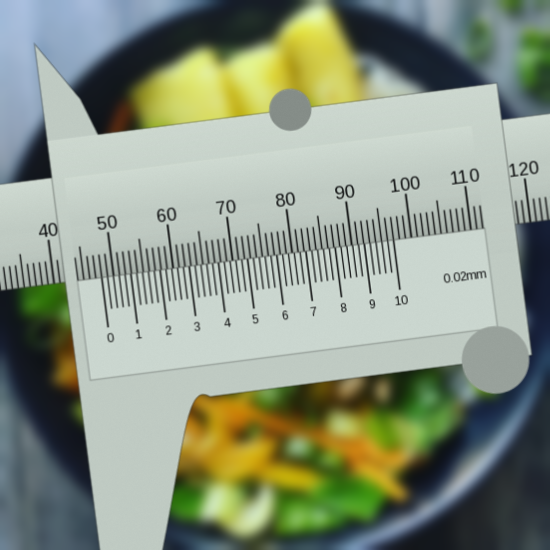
48.0 mm
